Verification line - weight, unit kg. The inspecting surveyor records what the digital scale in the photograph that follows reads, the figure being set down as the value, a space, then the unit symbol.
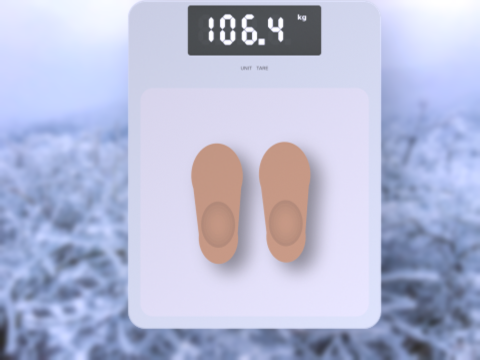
106.4 kg
